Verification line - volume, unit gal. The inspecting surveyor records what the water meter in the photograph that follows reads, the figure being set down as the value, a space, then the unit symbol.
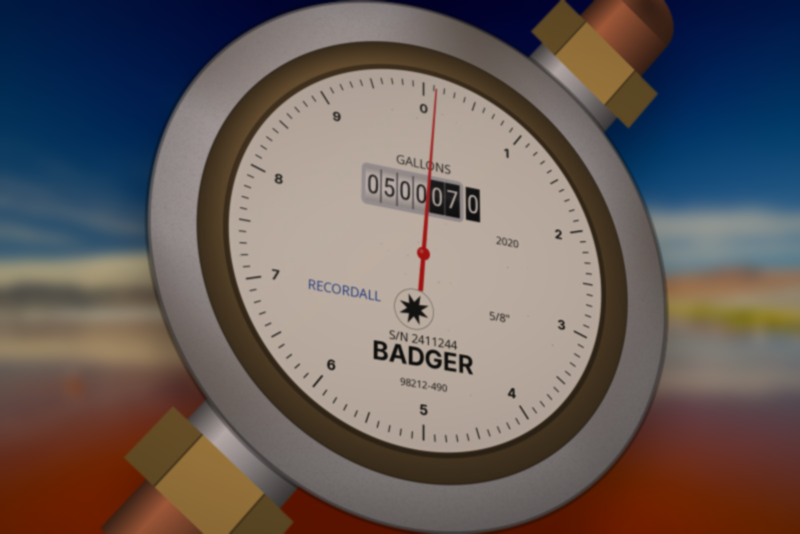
500070.1 gal
